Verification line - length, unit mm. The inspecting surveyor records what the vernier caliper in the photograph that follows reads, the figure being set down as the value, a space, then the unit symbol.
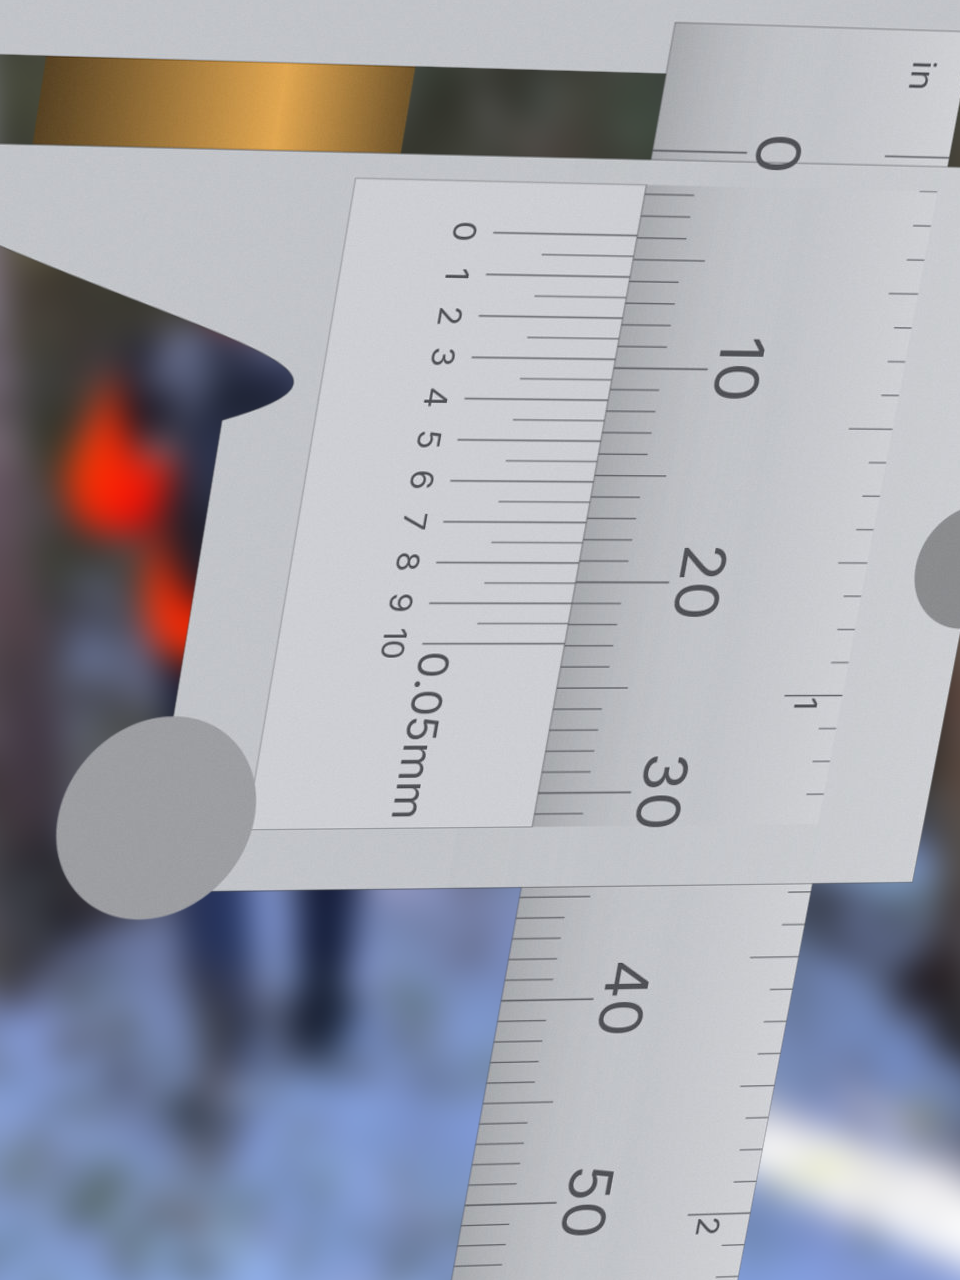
3.9 mm
